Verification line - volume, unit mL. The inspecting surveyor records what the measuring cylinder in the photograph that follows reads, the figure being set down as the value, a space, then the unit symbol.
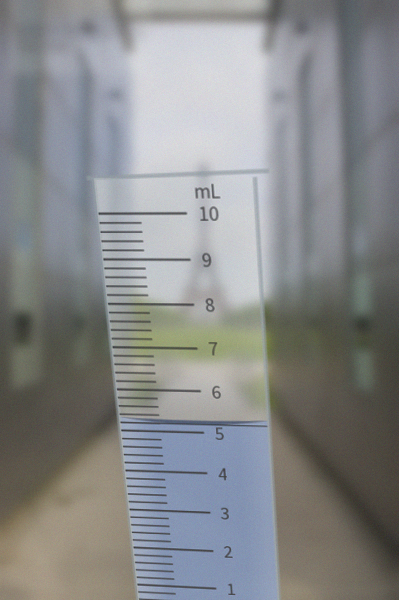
5.2 mL
